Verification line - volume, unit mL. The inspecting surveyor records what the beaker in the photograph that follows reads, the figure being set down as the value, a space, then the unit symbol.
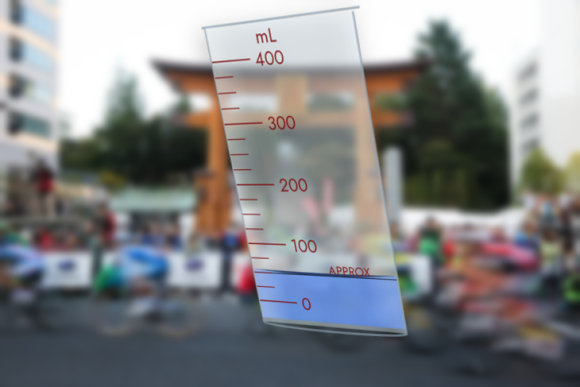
50 mL
